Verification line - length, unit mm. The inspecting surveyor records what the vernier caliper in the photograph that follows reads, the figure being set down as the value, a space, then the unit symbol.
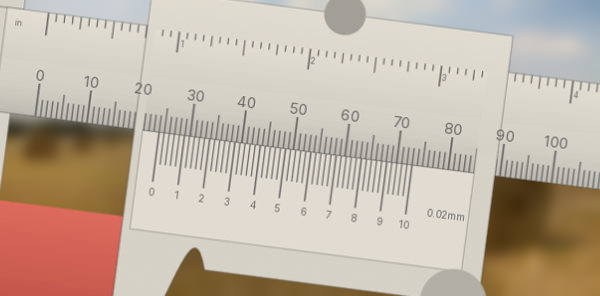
24.0 mm
